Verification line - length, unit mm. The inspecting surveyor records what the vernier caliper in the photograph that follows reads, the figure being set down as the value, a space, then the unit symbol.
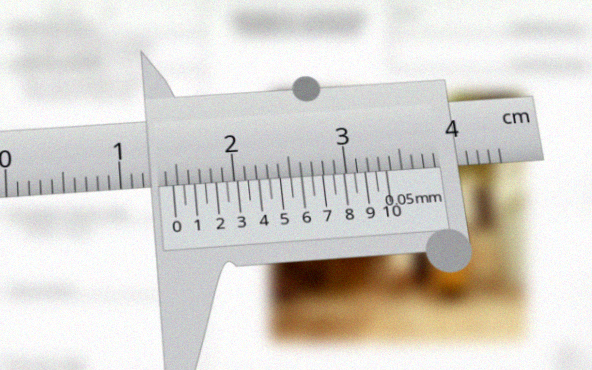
14.6 mm
